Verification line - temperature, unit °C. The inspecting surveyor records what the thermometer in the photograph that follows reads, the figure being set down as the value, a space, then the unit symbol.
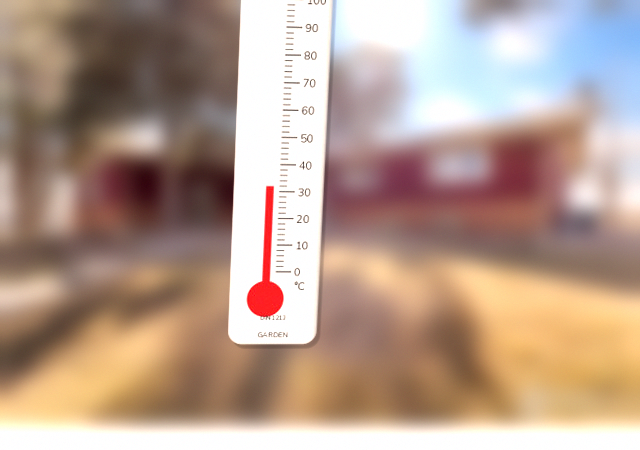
32 °C
